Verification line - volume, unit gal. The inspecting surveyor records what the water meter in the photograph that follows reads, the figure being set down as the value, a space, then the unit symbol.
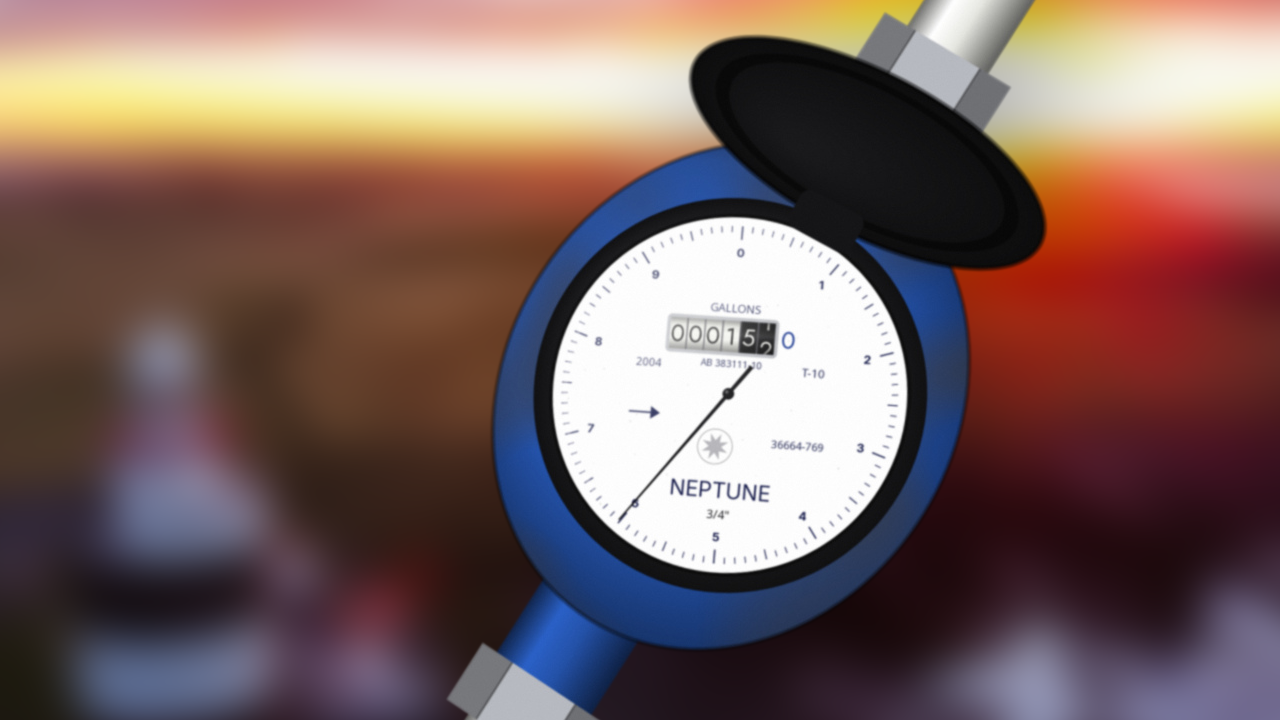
1516.0 gal
